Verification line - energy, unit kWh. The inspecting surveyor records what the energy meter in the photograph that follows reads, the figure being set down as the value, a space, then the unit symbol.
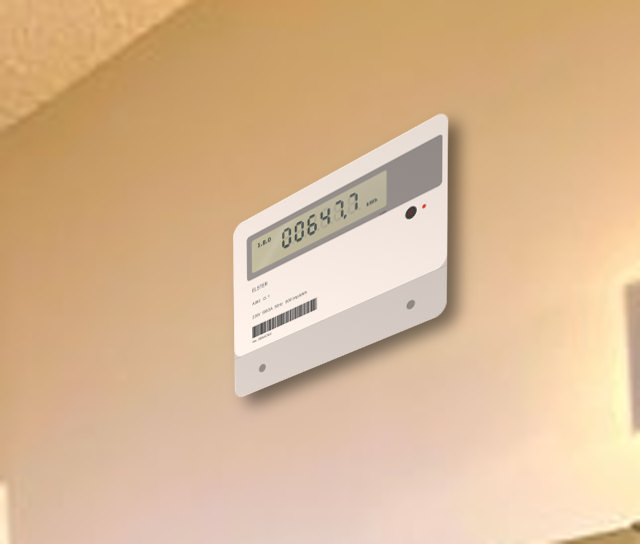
647.7 kWh
